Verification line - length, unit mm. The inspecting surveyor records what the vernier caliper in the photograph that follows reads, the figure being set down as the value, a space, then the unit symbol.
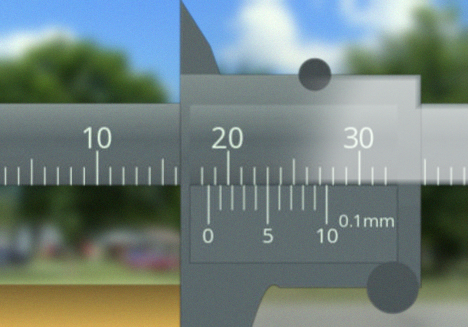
18.5 mm
